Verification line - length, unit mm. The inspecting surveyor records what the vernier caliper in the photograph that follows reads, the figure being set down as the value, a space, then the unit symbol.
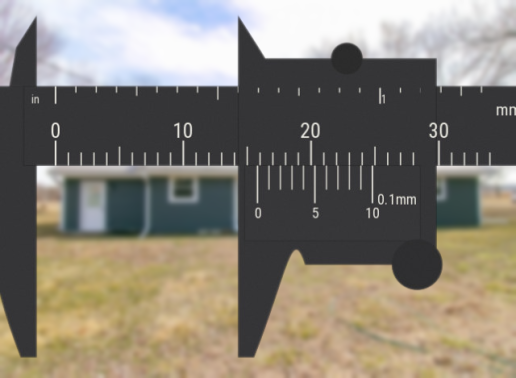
15.8 mm
